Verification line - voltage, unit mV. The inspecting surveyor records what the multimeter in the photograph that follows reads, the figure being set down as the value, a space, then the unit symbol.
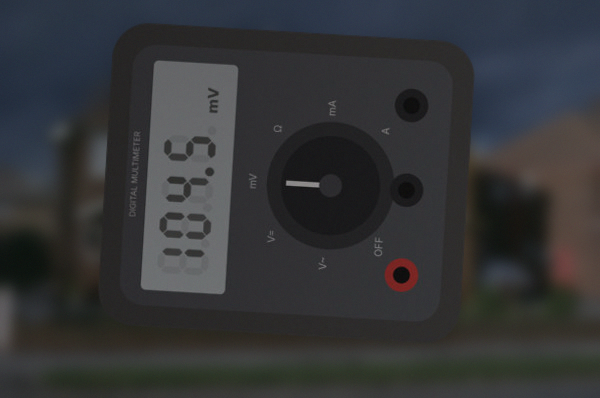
104.5 mV
